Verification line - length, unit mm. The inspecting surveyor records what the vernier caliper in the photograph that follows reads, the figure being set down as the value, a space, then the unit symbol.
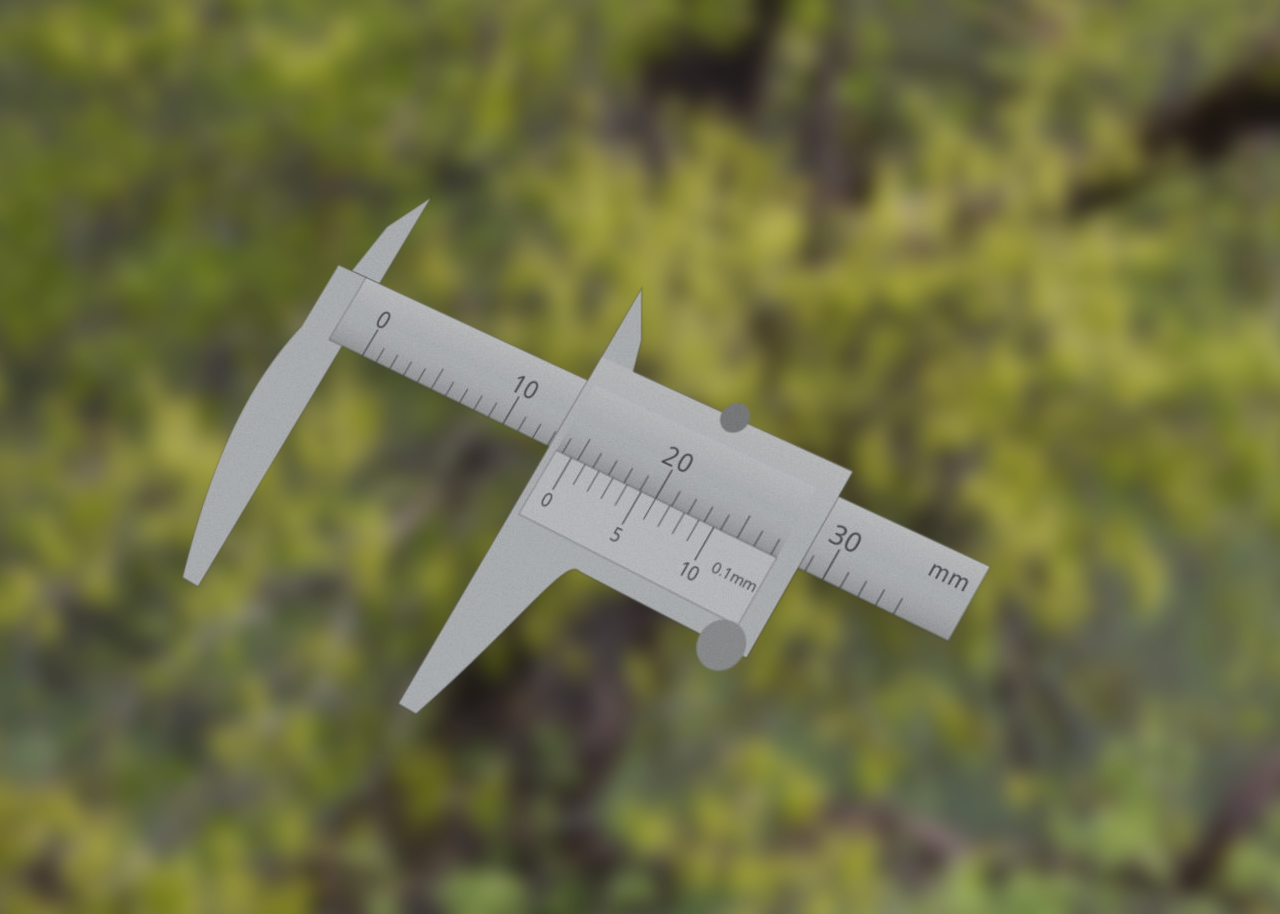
14.6 mm
